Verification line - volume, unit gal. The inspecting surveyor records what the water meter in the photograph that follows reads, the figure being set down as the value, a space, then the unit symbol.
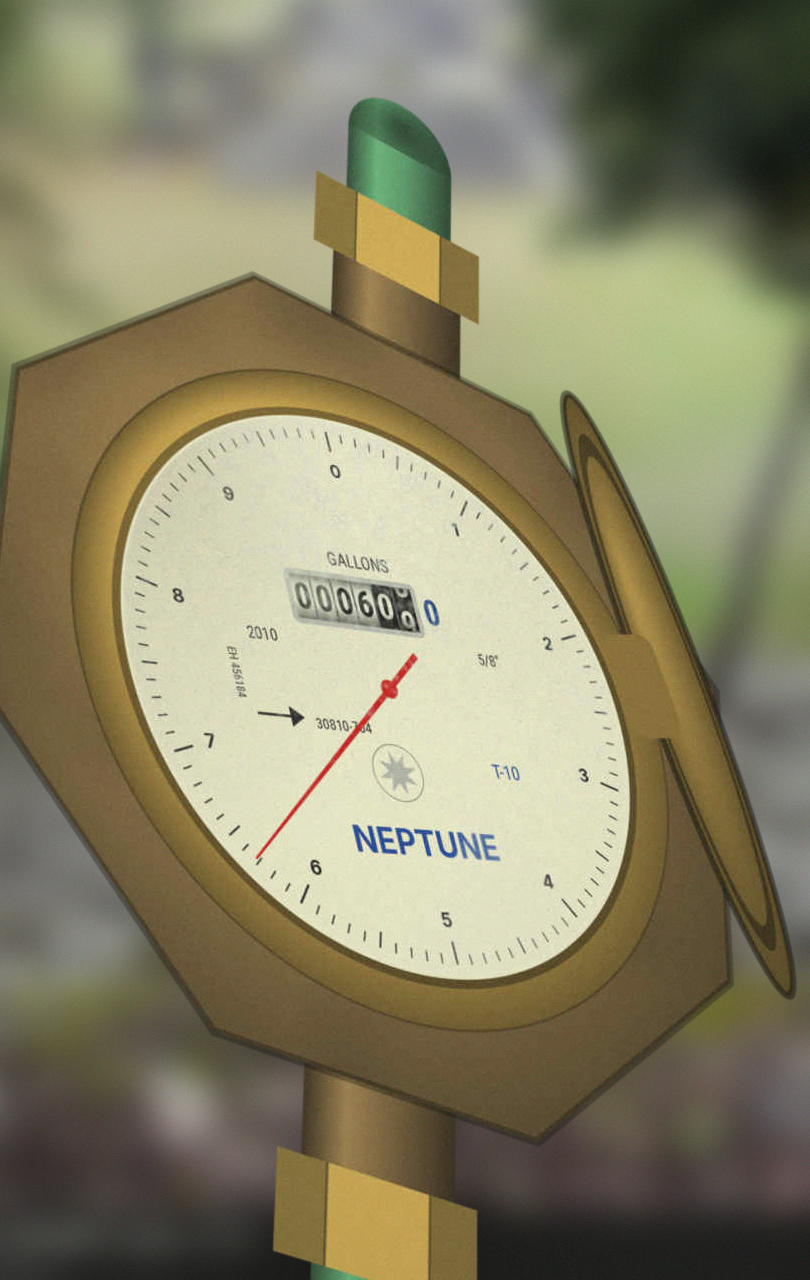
6086.3 gal
